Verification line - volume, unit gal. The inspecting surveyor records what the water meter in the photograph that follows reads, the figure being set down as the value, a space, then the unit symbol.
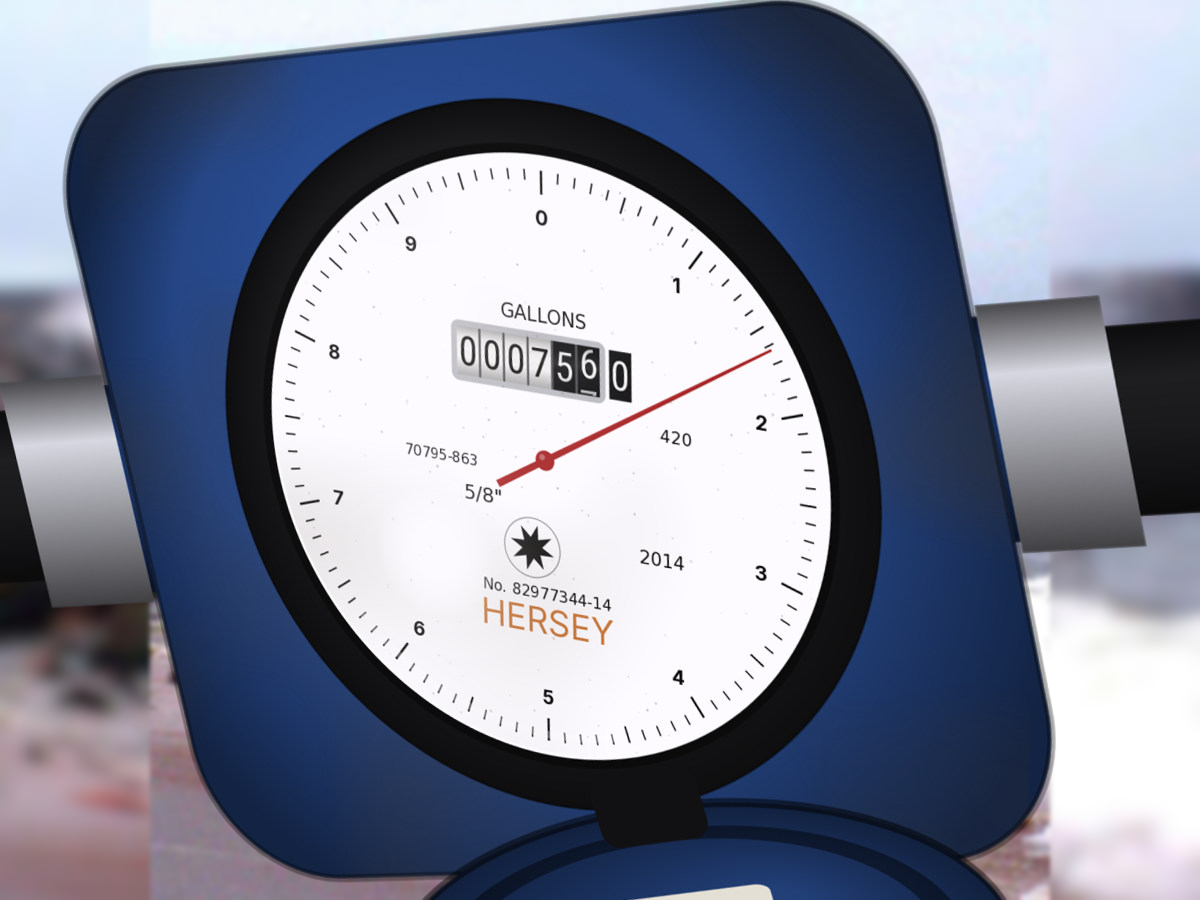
7561.6 gal
